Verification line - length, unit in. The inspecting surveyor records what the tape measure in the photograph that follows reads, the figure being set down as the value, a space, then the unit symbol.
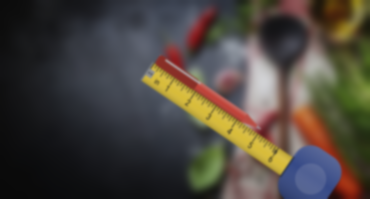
5 in
